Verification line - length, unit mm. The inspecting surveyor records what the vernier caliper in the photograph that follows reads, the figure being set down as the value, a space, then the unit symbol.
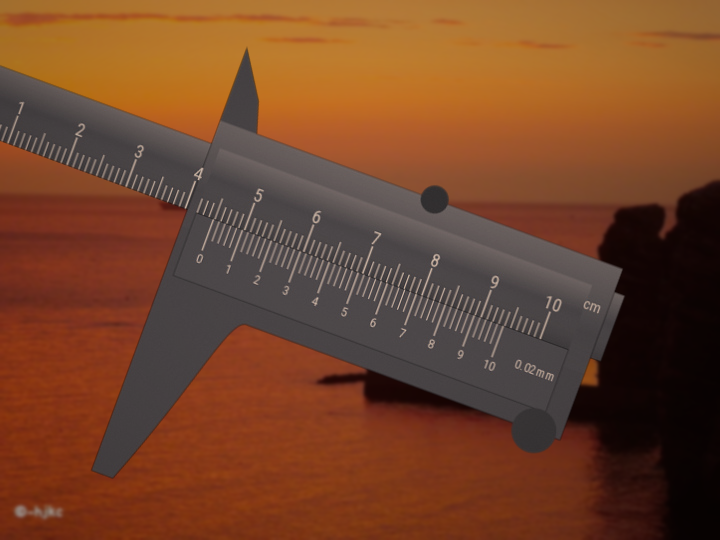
44.8 mm
